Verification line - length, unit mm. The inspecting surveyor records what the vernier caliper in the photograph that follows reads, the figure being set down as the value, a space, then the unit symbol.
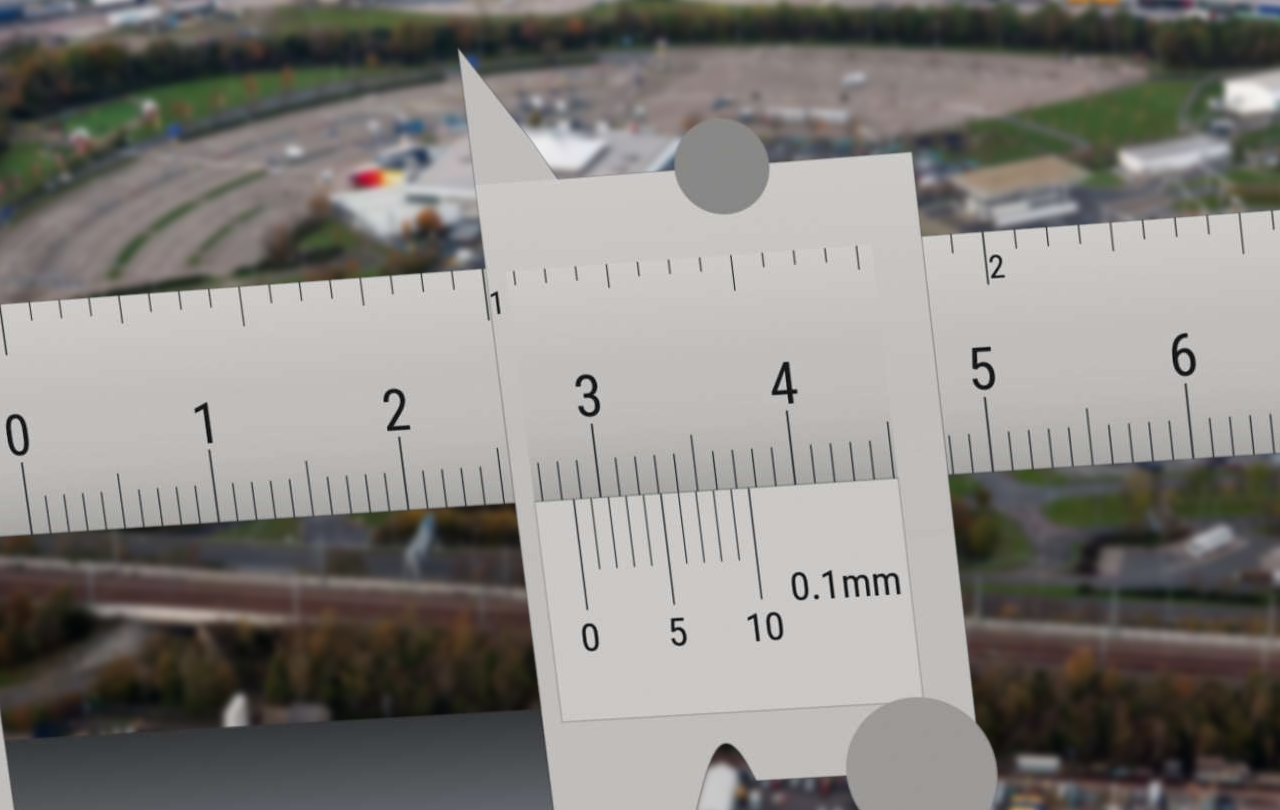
28.6 mm
